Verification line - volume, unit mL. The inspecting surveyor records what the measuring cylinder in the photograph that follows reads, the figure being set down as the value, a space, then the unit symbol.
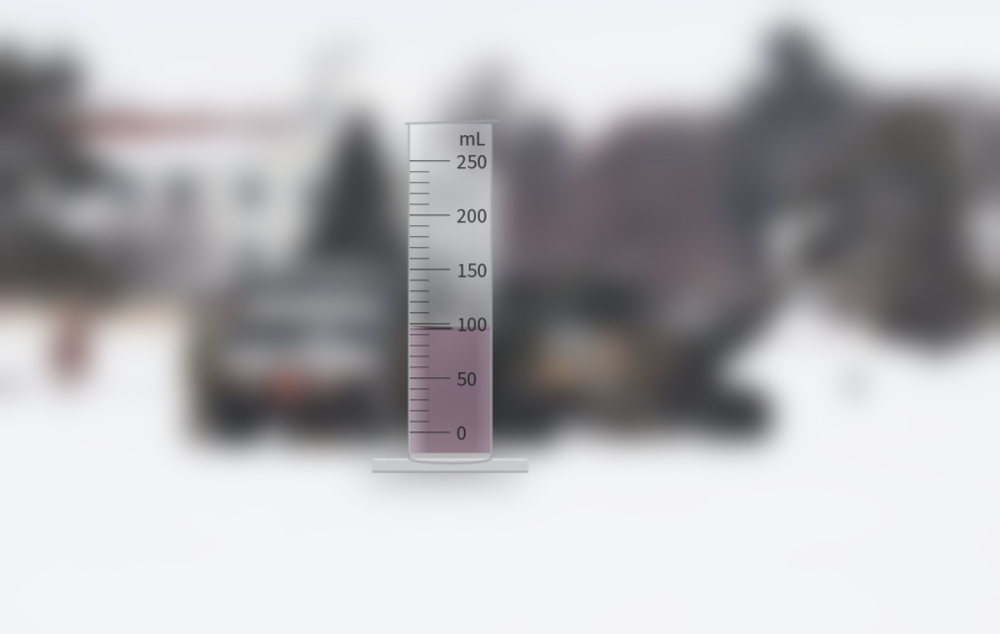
95 mL
